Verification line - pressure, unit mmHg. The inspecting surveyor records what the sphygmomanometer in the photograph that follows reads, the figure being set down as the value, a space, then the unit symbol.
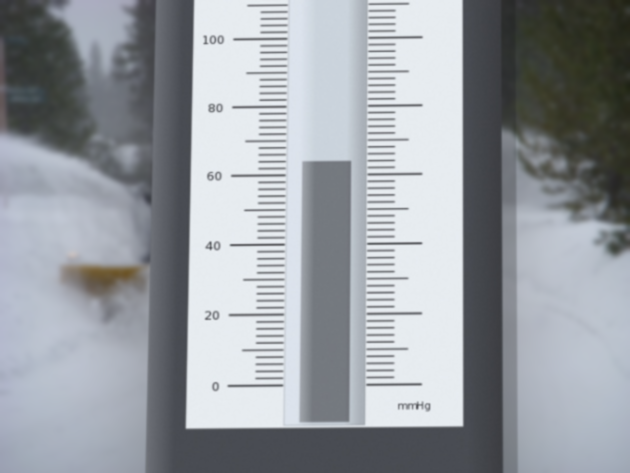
64 mmHg
